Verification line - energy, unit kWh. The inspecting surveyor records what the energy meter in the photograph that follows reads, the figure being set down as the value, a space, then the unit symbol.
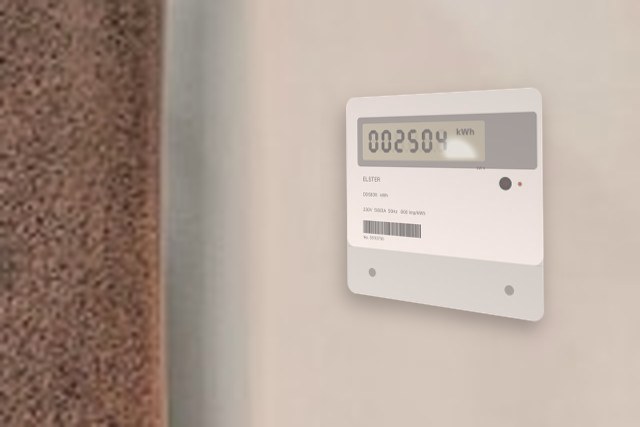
2504 kWh
